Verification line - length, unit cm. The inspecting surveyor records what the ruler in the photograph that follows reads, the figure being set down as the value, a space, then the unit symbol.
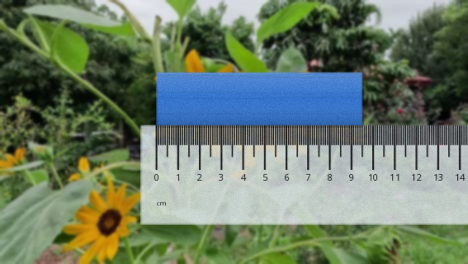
9.5 cm
